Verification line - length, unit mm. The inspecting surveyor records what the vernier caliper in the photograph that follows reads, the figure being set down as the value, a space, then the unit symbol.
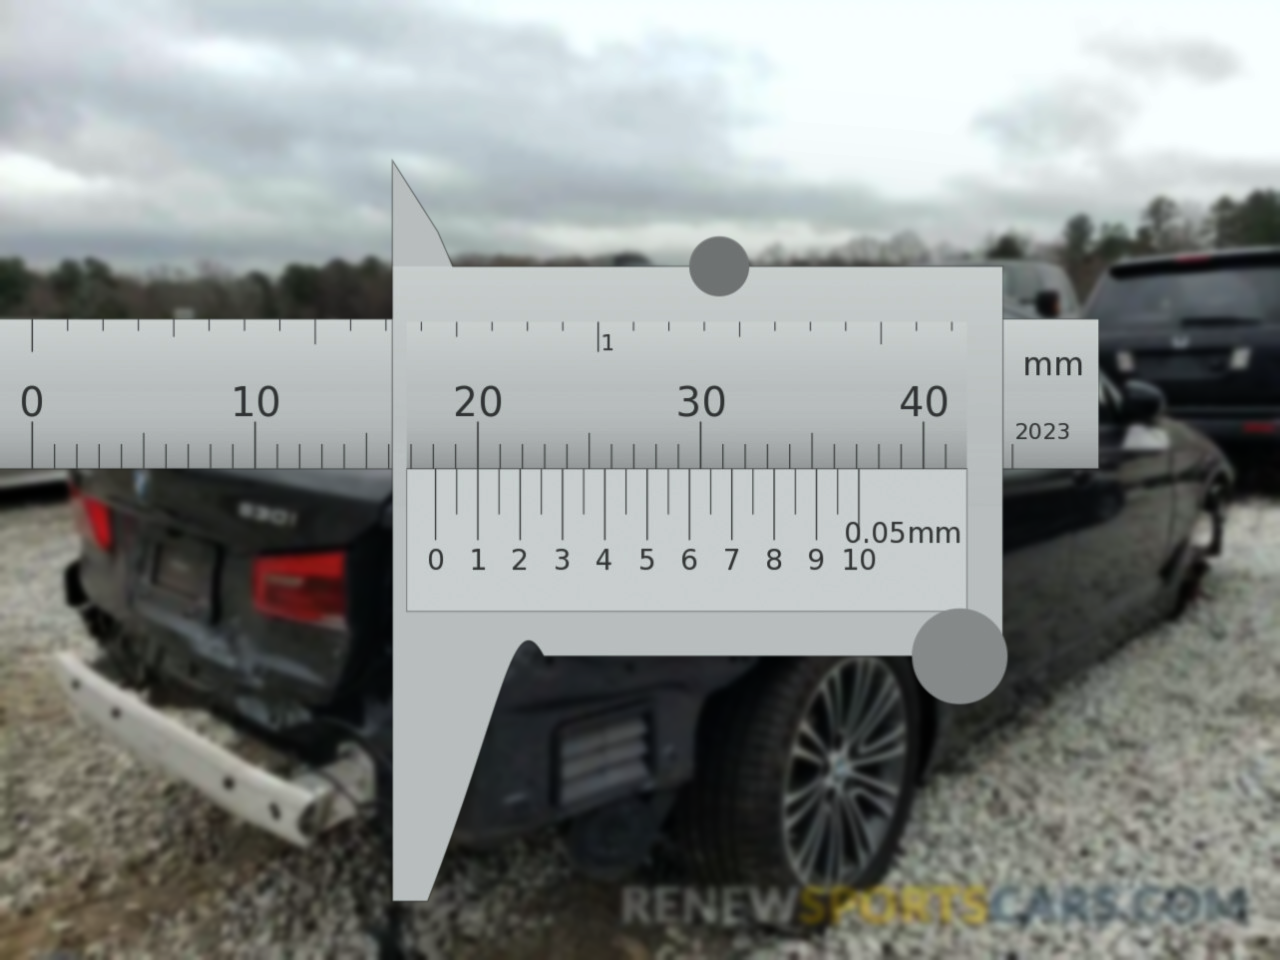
18.1 mm
